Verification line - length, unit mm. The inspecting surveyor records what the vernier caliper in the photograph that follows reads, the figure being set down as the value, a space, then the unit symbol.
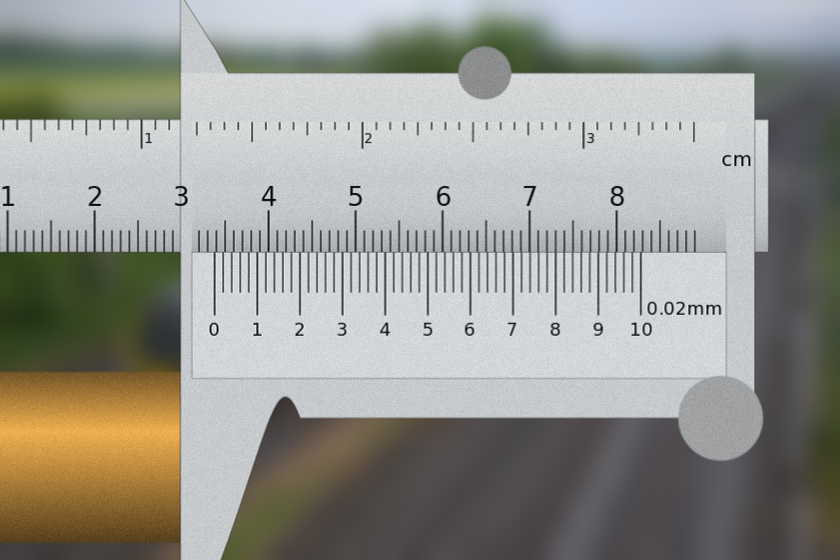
33.8 mm
